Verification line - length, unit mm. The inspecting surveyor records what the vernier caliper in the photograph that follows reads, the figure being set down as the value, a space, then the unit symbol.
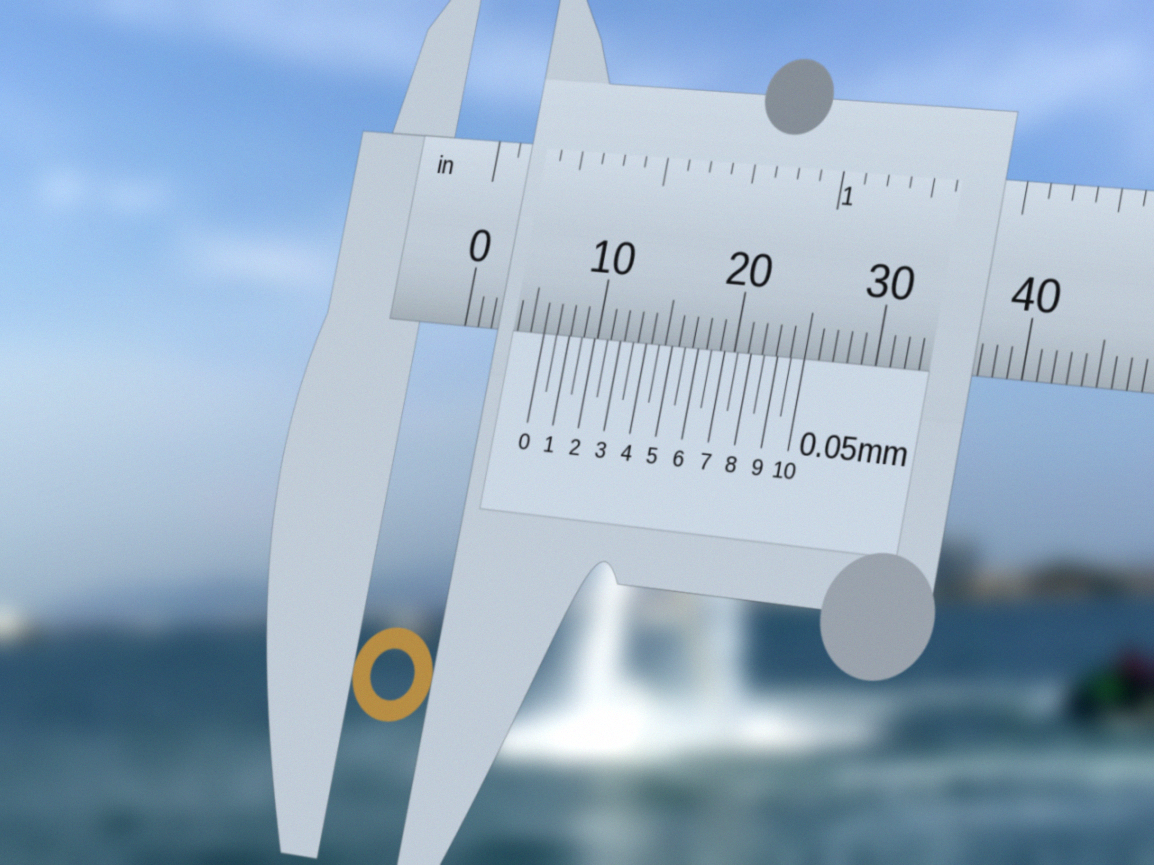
6.0 mm
